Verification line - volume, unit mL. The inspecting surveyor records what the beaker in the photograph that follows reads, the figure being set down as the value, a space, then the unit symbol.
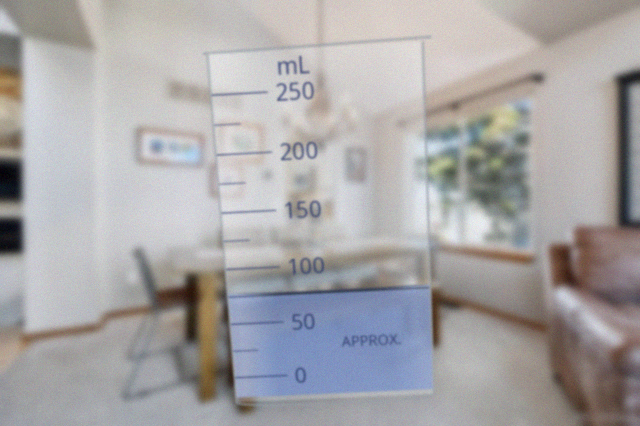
75 mL
